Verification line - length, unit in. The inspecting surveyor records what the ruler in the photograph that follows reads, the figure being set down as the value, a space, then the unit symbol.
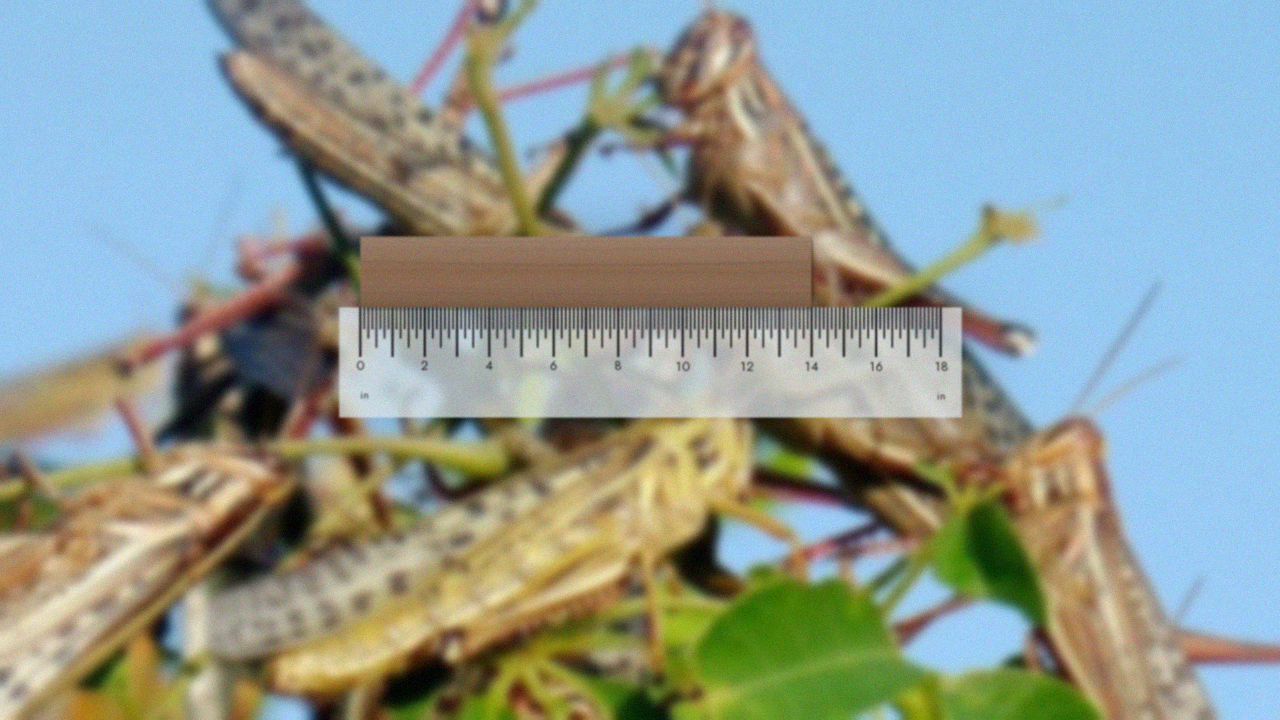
14 in
